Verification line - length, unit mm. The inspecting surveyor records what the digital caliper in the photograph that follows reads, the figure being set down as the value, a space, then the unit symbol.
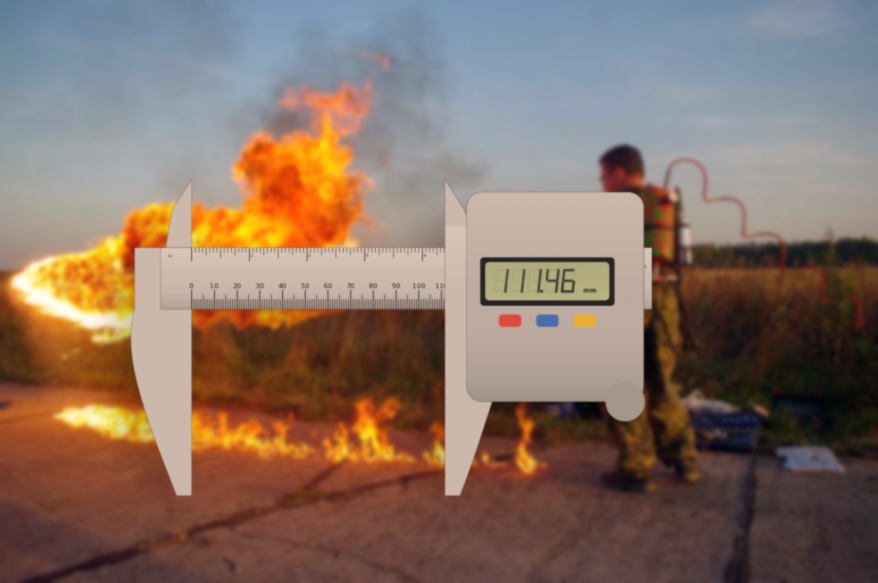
111.46 mm
